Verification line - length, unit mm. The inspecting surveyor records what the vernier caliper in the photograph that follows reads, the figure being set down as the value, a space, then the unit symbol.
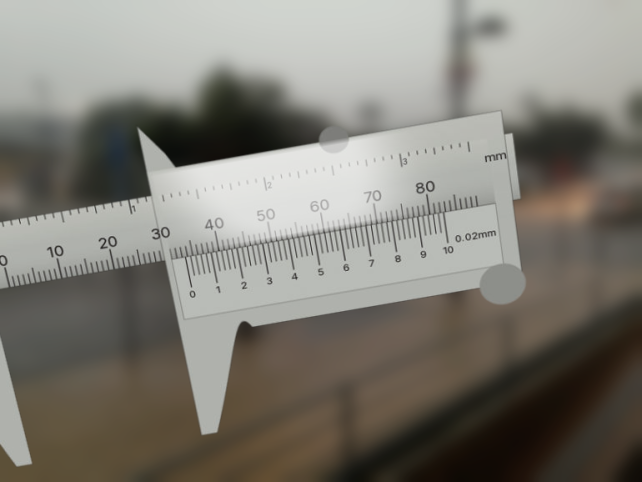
33.6 mm
